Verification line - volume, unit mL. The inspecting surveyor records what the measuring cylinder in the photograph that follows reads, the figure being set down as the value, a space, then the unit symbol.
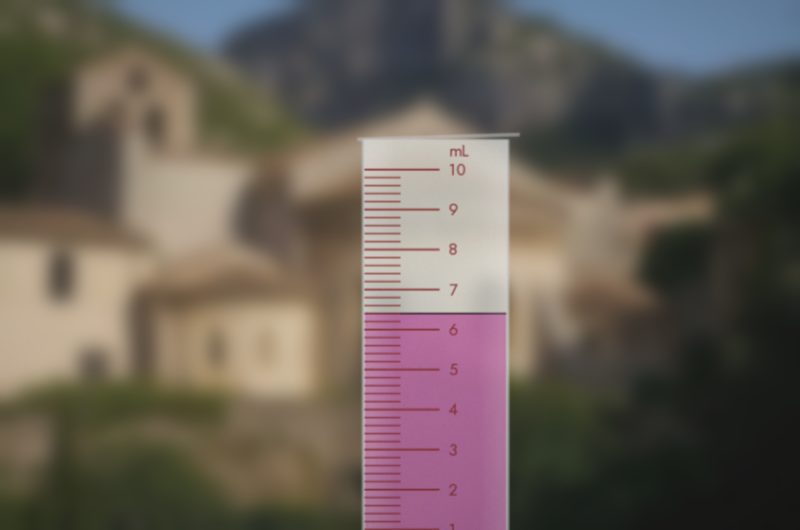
6.4 mL
